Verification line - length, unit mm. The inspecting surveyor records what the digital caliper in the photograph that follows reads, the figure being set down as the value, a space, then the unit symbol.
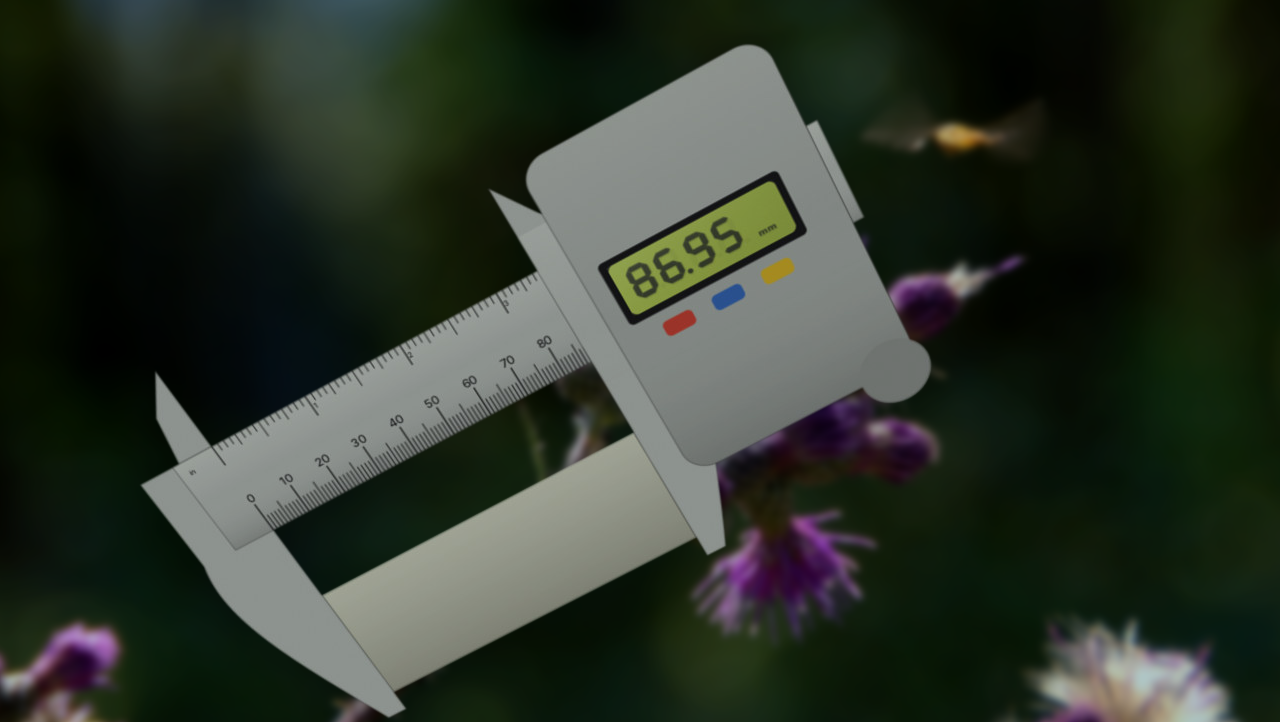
86.95 mm
